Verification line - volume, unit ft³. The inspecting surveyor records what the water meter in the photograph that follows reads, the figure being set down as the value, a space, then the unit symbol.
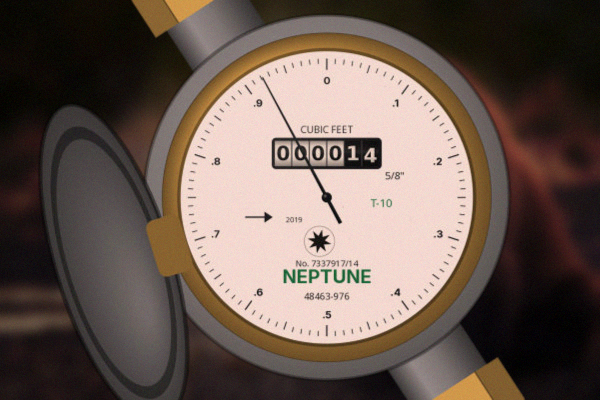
13.92 ft³
